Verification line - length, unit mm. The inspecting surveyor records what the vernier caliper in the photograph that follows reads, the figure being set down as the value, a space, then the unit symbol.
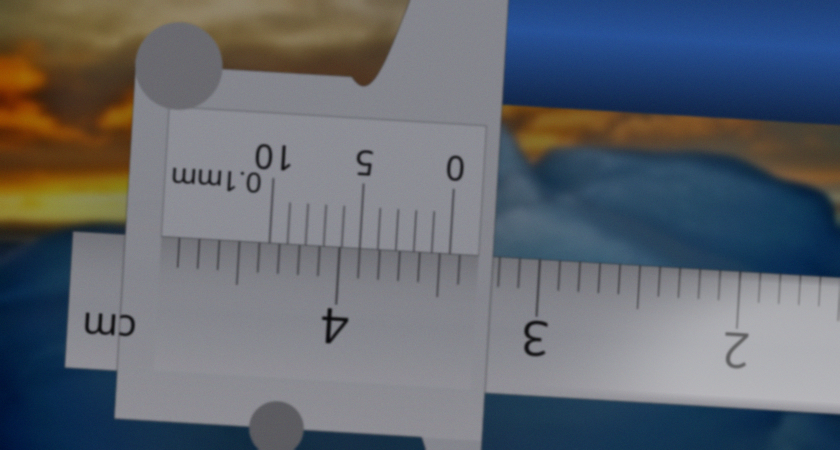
34.5 mm
